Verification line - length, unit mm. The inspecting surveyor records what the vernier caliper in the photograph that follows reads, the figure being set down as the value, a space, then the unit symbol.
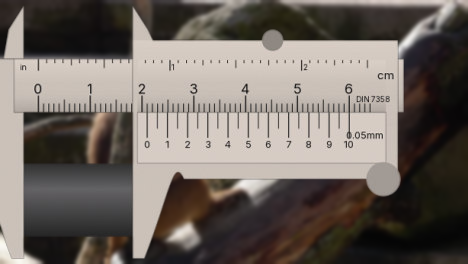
21.0 mm
